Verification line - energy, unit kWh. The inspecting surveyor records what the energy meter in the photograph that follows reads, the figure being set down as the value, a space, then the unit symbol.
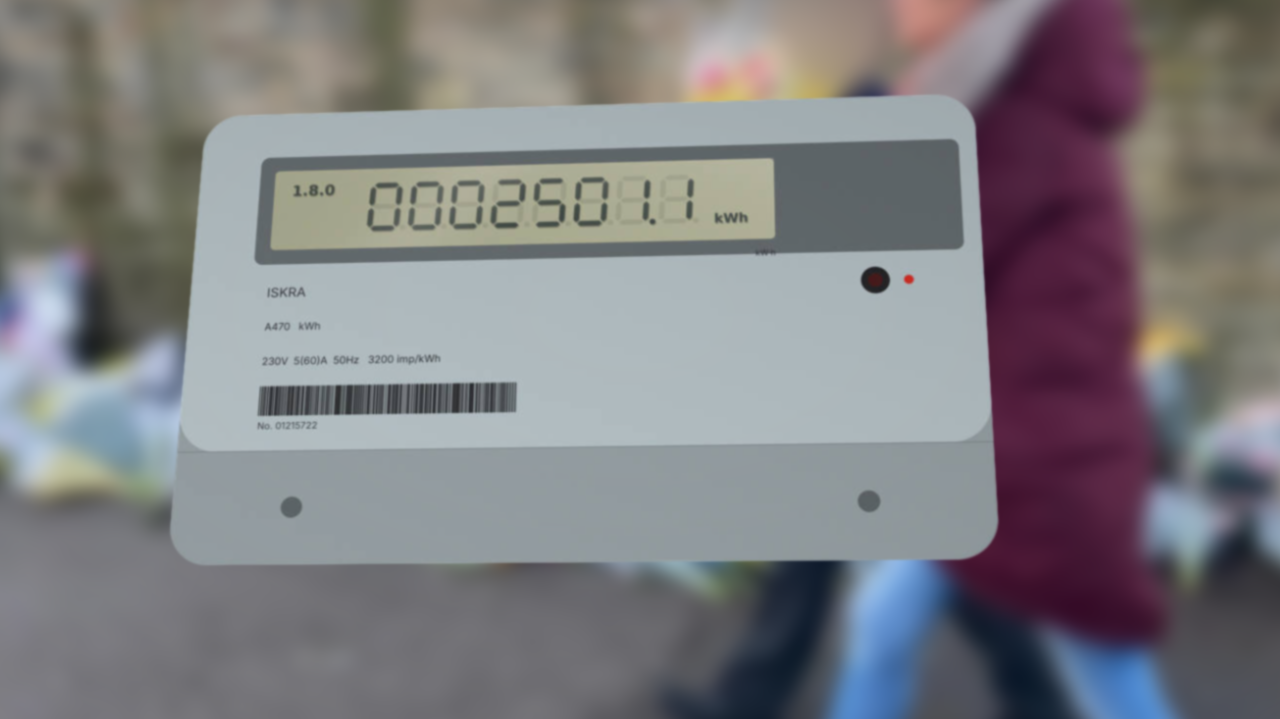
2501.1 kWh
